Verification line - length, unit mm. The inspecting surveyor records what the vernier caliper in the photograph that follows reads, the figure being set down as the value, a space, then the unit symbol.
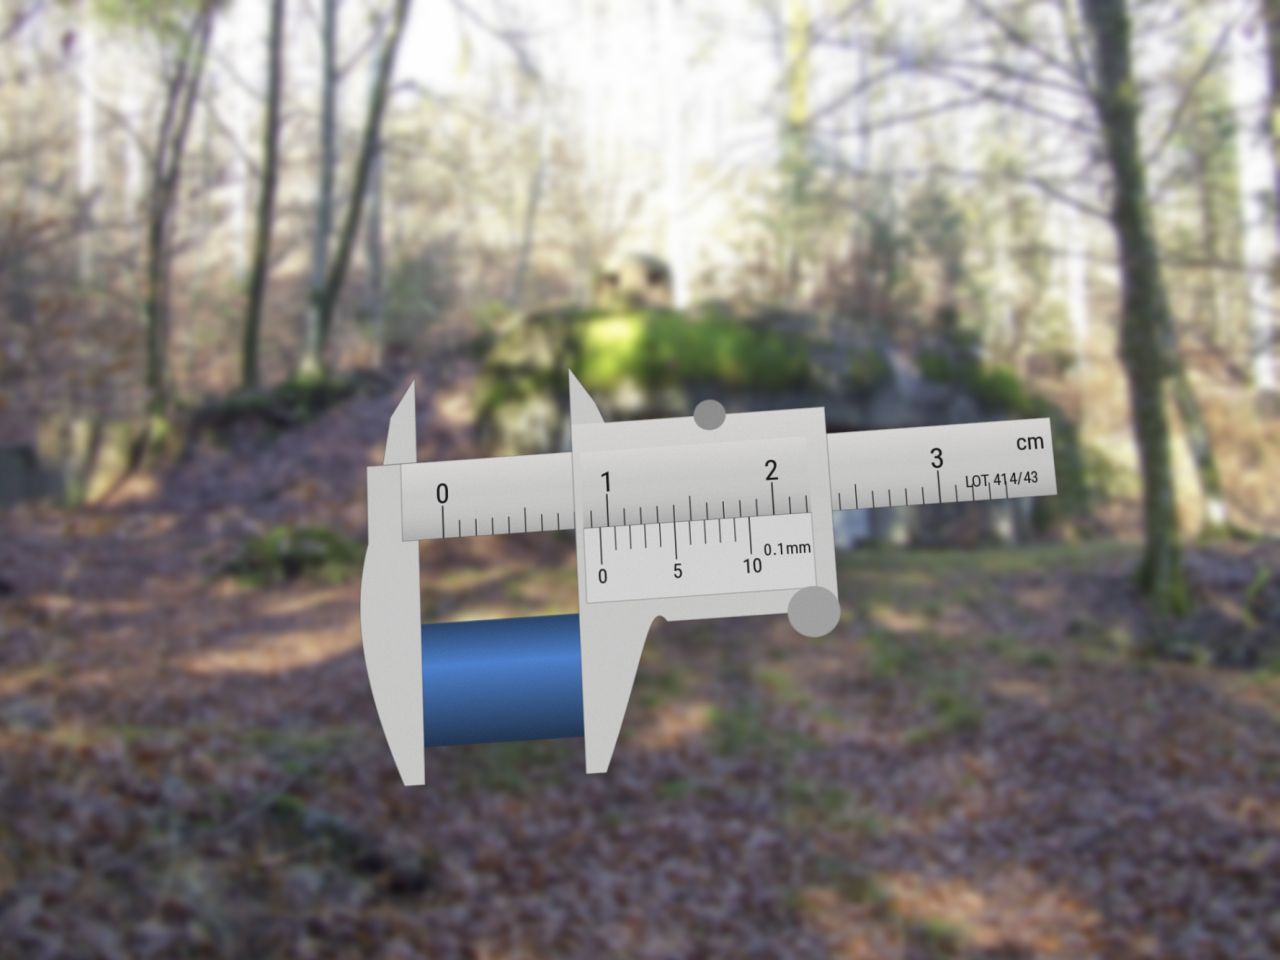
9.5 mm
